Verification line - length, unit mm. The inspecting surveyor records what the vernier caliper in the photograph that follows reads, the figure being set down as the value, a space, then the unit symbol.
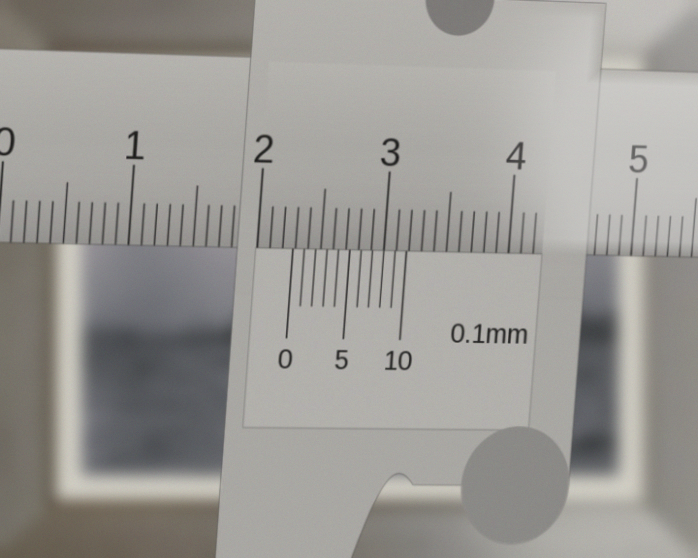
22.8 mm
